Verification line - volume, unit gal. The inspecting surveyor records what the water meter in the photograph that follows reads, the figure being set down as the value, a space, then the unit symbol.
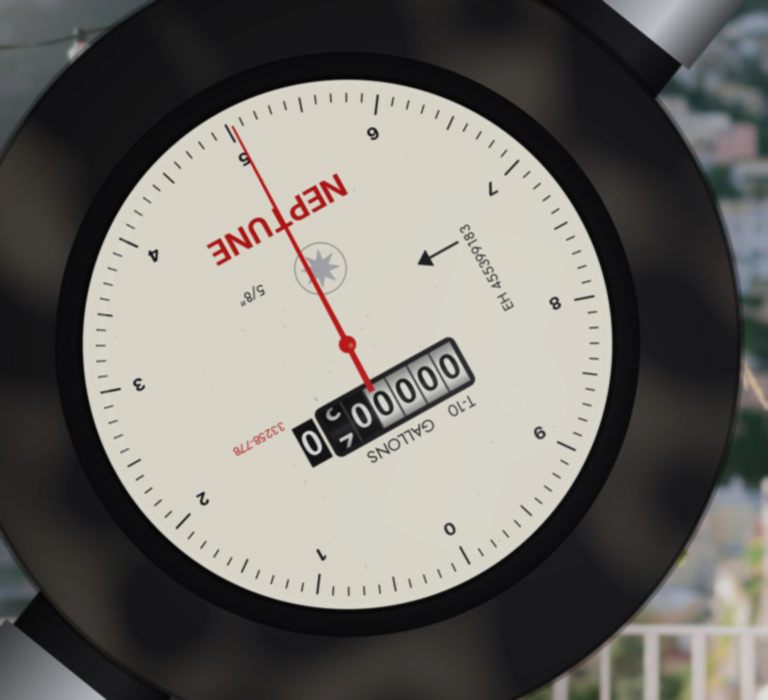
25.0 gal
